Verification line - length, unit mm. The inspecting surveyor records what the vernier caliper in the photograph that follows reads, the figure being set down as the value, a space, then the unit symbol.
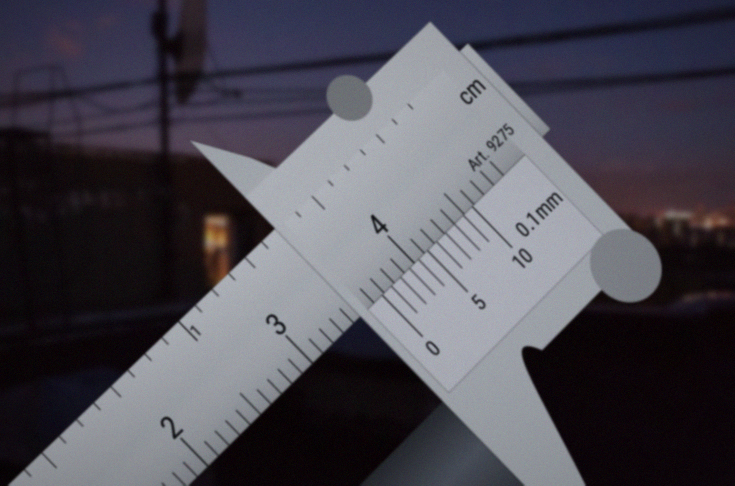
36.8 mm
